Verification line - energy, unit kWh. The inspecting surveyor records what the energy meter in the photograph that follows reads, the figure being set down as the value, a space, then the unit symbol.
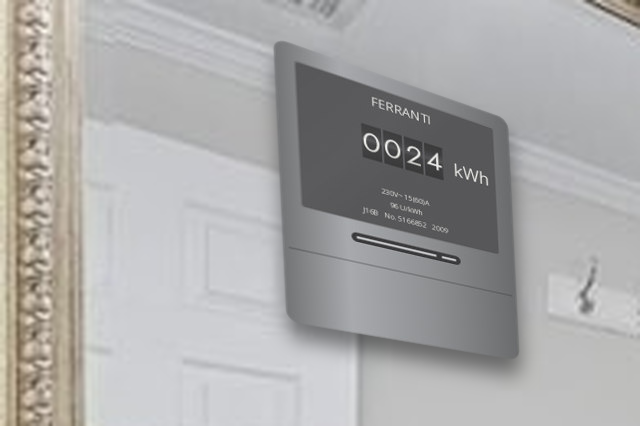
24 kWh
